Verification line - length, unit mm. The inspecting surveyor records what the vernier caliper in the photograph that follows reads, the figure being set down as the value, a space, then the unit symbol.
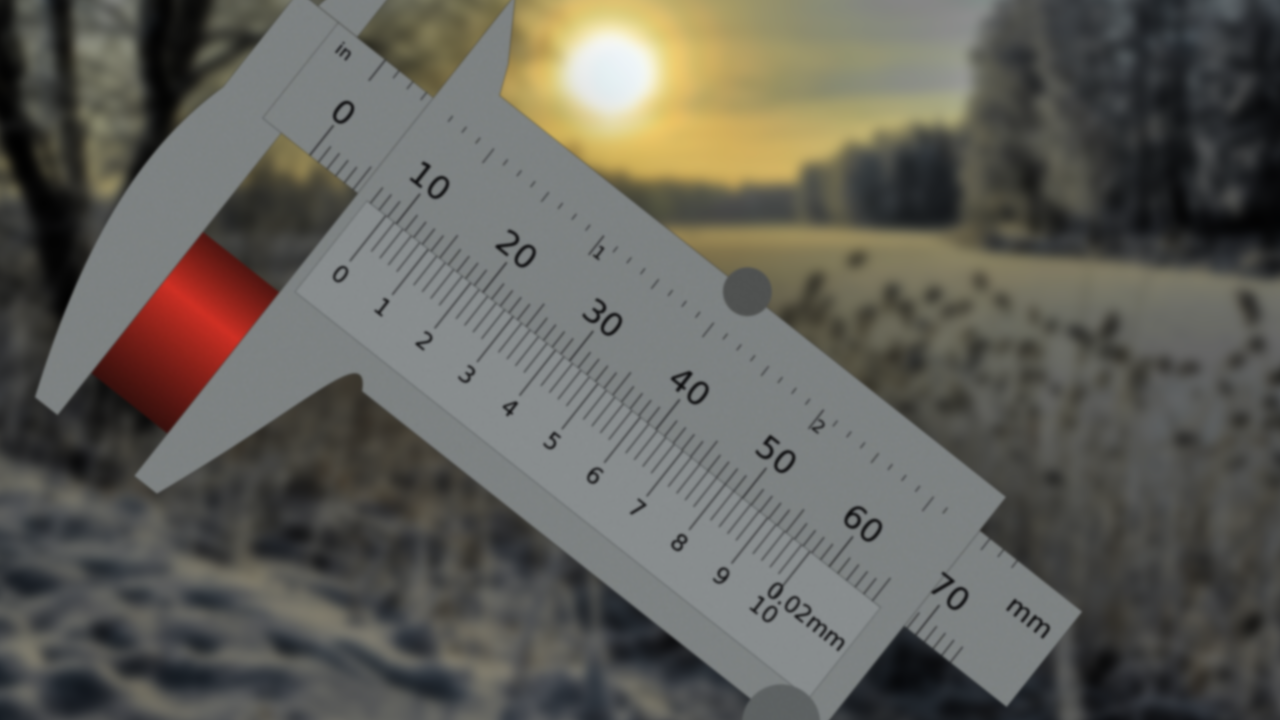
8.8 mm
